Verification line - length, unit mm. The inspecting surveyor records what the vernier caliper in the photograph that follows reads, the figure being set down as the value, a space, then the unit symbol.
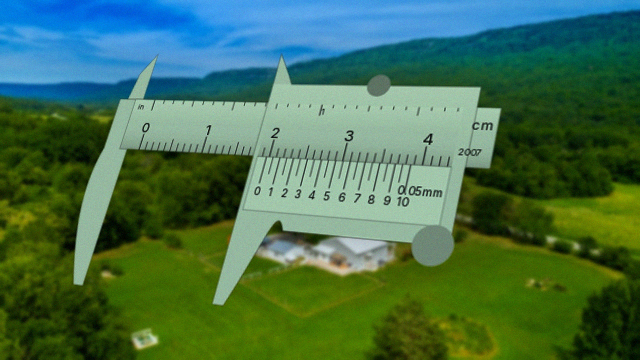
19.6 mm
